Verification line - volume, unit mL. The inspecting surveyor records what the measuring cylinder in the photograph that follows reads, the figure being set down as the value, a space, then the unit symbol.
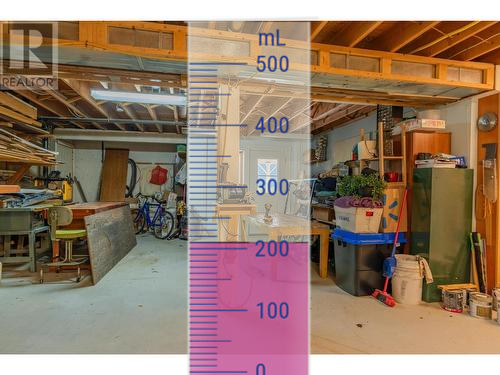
210 mL
